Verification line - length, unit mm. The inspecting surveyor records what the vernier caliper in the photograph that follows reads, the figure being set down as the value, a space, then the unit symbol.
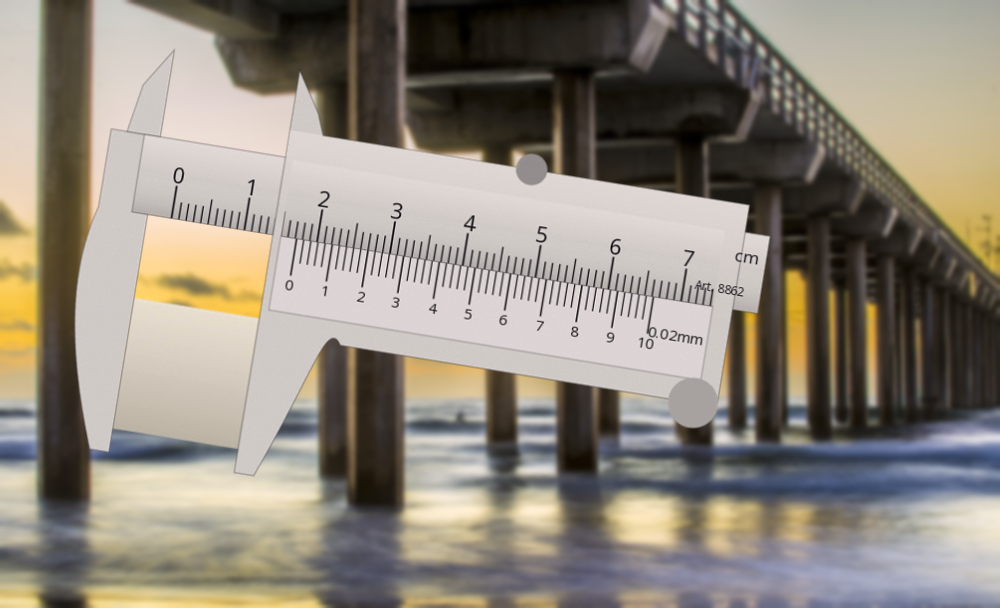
17.2 mm
